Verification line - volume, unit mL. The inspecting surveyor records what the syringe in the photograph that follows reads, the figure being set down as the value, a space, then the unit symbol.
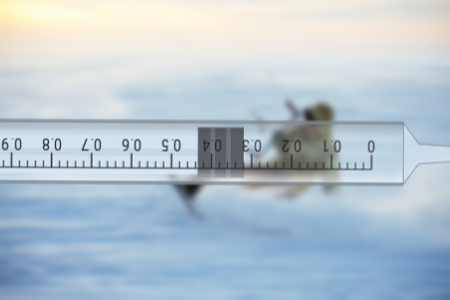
0.32 mL
